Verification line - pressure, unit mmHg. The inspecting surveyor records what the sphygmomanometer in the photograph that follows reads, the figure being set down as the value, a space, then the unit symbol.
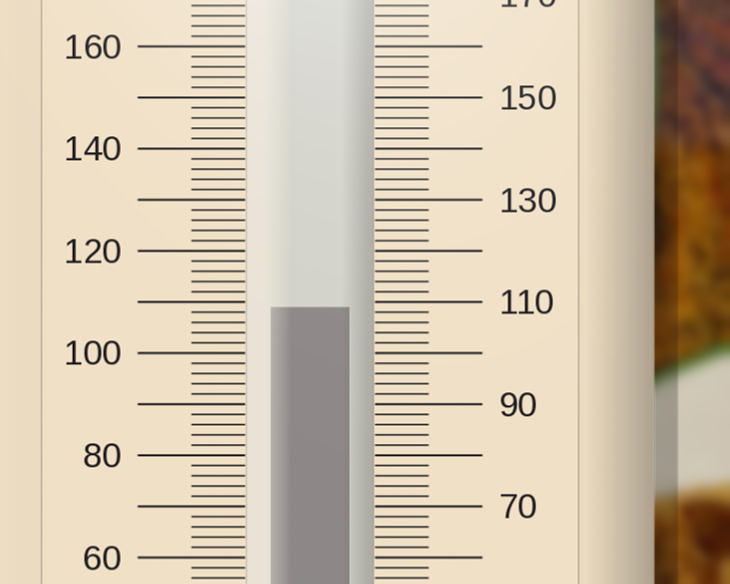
109 mmHg
